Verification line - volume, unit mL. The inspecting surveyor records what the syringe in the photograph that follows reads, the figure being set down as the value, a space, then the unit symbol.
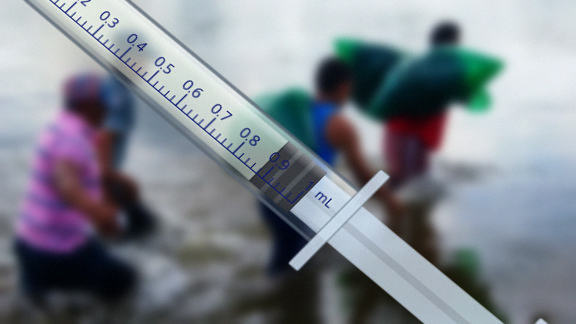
0.88 mL
